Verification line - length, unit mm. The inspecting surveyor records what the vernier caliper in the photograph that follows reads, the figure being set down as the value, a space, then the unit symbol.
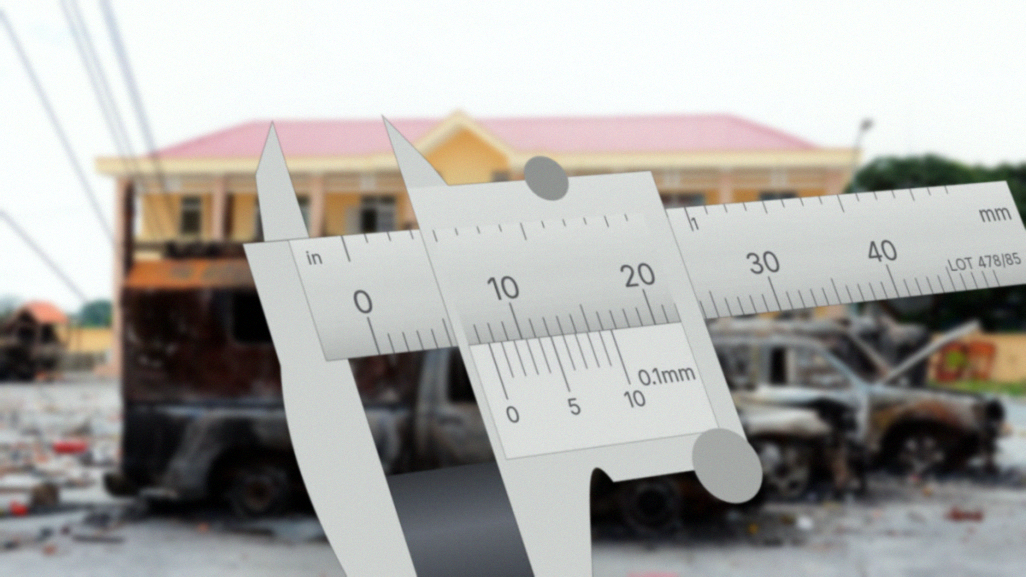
7.6 mm
